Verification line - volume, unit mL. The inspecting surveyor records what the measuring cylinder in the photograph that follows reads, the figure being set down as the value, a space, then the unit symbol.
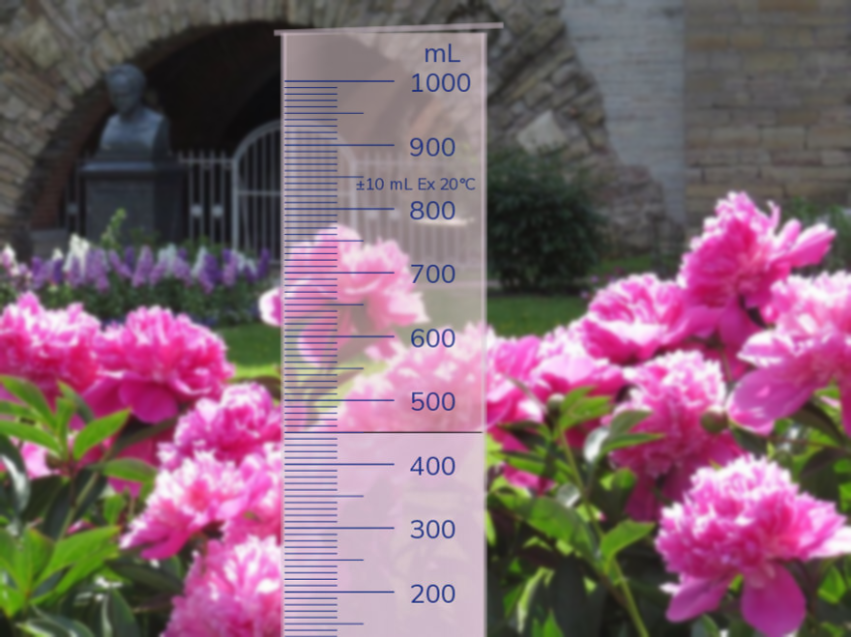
450 mL
